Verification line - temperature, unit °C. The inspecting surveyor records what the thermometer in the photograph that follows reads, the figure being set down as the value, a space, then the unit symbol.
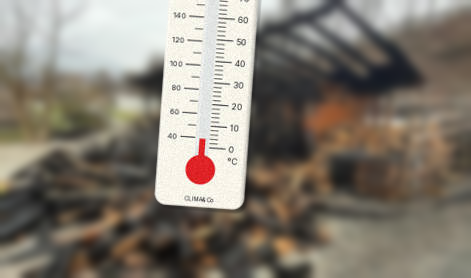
4 °C
